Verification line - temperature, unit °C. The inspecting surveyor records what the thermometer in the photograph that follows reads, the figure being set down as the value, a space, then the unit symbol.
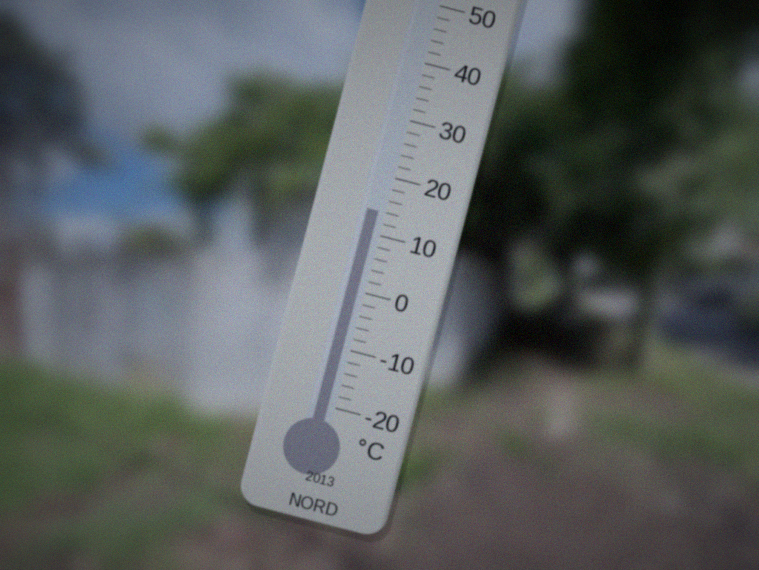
14 °C
